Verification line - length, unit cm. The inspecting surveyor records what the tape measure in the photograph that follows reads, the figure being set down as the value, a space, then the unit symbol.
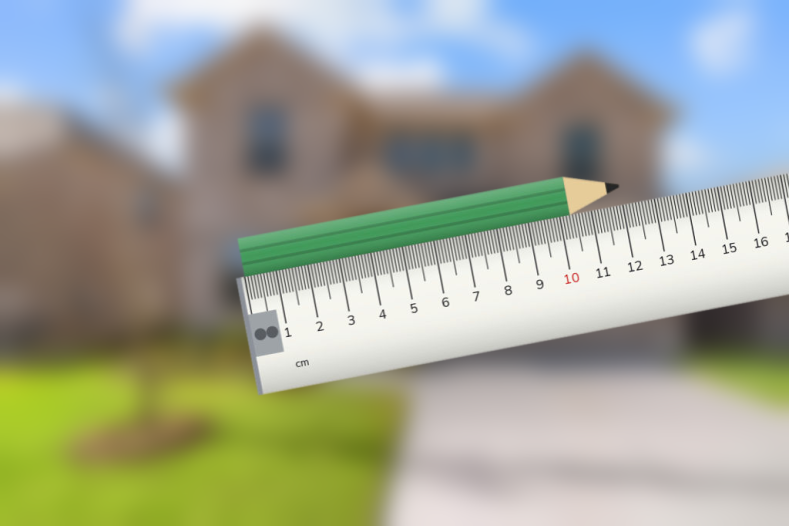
12 cm
